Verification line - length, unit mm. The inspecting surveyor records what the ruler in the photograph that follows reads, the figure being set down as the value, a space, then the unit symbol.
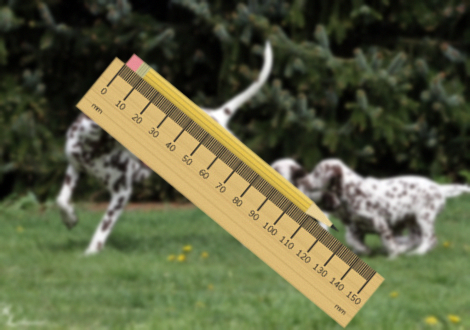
125 mm
